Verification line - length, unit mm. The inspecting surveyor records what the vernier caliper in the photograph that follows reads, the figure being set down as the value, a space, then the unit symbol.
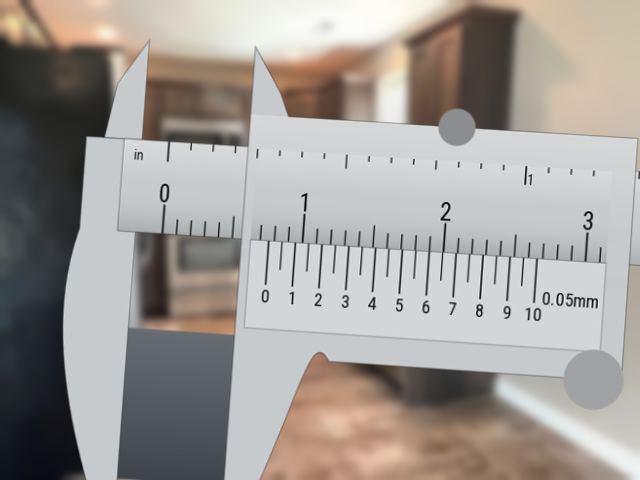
7.6 mm
